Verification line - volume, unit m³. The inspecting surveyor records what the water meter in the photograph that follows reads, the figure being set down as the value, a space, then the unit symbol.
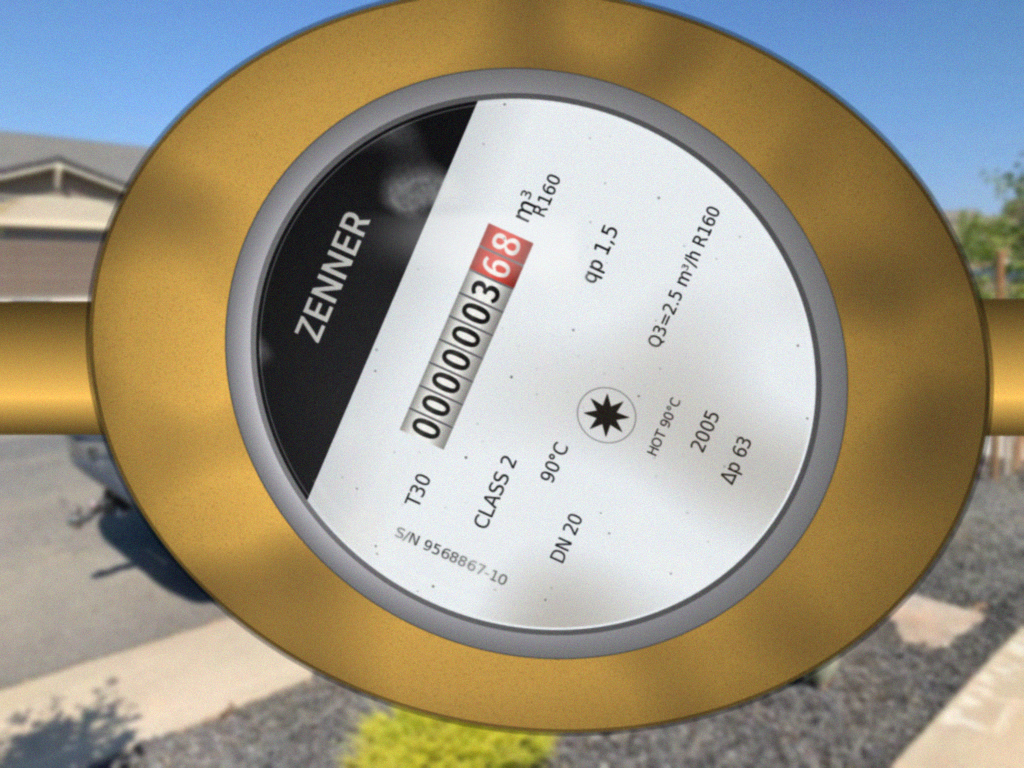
3.68 m³
